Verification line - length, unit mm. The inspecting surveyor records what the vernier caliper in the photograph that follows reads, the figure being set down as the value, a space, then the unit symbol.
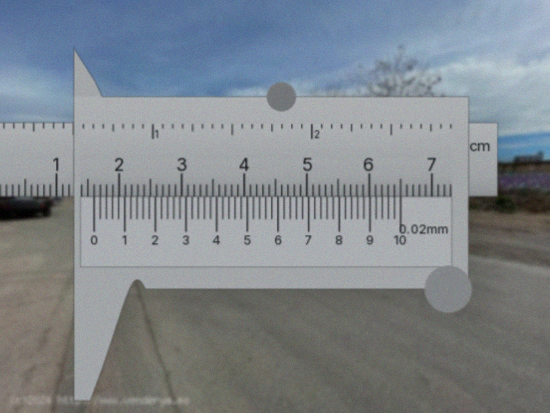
16.0 mm
